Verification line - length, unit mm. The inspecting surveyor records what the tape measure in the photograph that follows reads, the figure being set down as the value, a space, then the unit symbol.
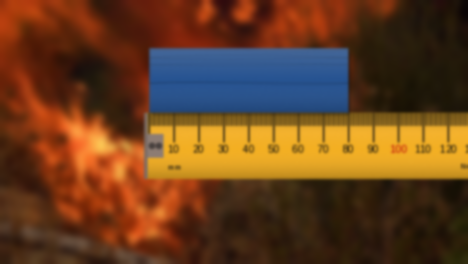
80 mm
